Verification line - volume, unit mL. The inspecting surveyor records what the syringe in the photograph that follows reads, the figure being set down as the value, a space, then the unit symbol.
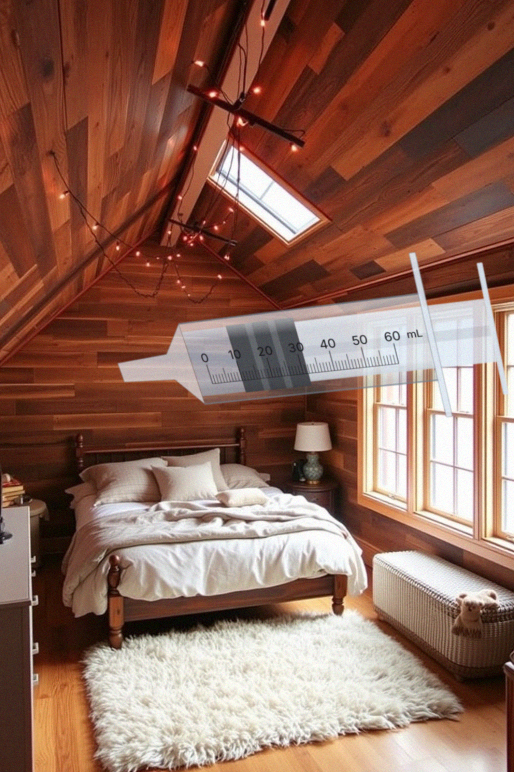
10 mL
